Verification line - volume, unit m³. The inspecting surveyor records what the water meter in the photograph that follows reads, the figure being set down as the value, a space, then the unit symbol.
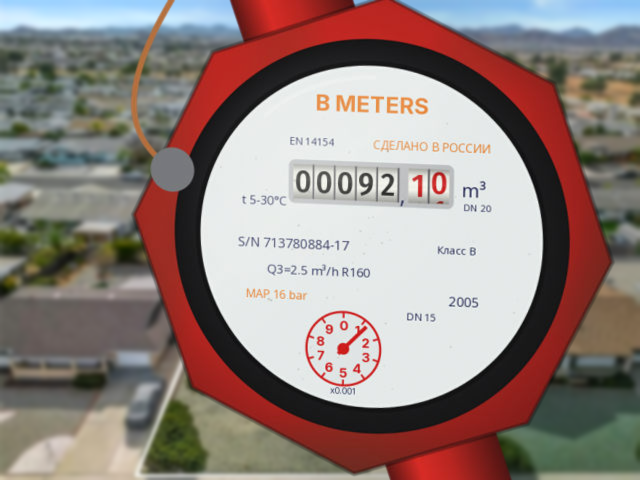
92.101 m³
